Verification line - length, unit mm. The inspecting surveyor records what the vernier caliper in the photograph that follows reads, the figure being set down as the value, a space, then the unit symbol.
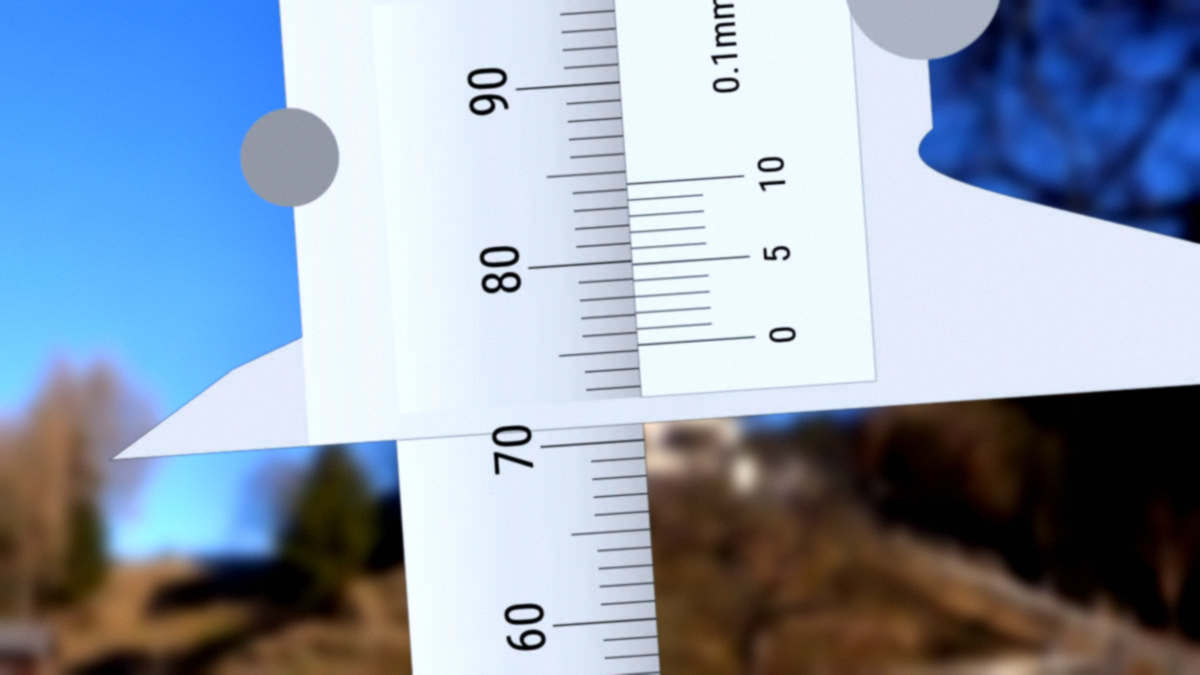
75.3 mm
